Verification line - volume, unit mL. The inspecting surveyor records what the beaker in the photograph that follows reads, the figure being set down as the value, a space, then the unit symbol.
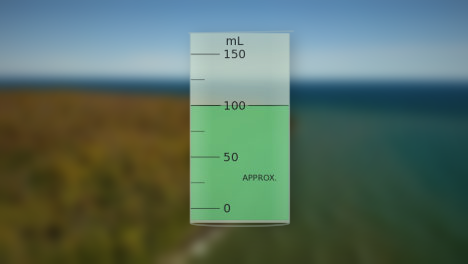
100 mL
